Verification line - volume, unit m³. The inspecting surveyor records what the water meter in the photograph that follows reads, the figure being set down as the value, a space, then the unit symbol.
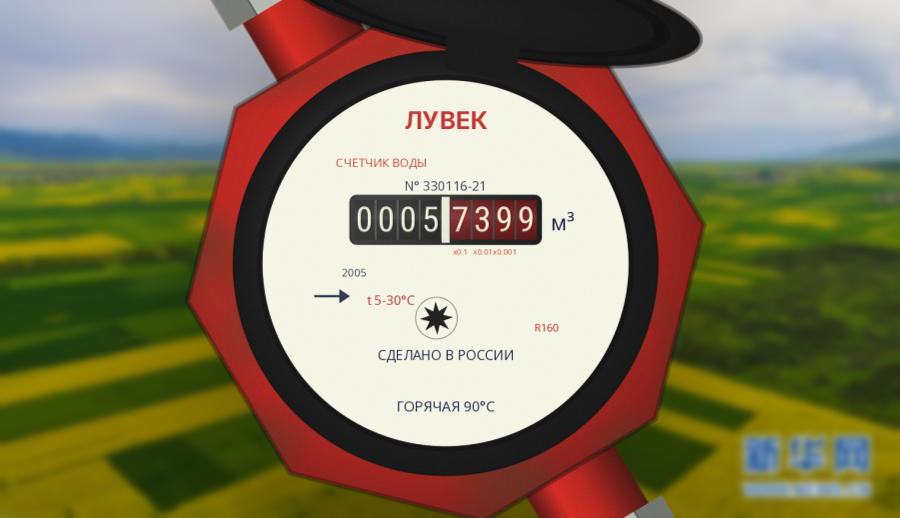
5.7399 m³
